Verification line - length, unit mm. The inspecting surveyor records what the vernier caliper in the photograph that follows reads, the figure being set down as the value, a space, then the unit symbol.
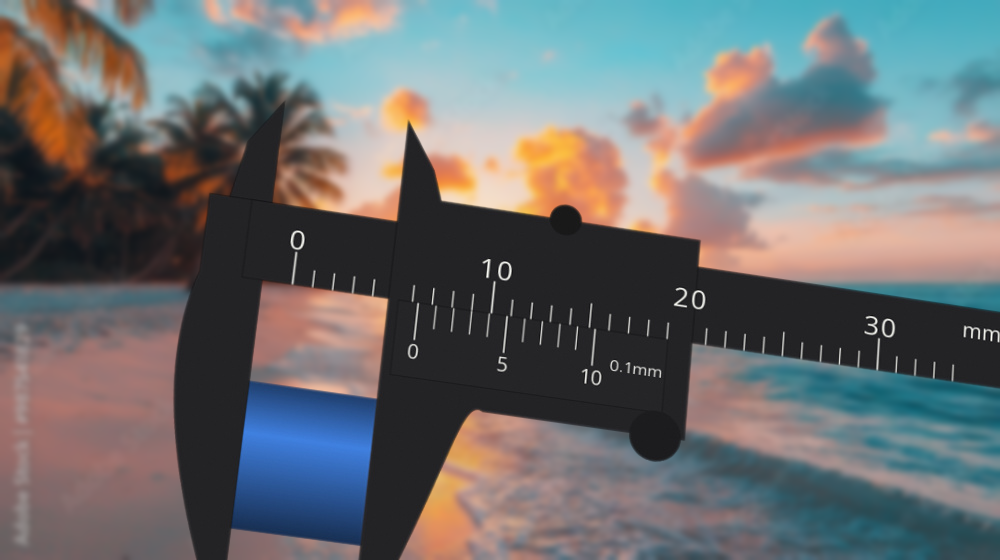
6.3 mm
